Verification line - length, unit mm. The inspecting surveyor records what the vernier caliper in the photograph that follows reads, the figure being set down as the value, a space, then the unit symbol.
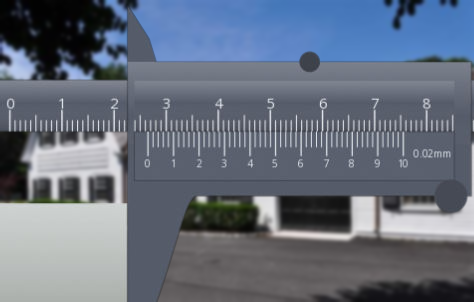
26.5 mm
